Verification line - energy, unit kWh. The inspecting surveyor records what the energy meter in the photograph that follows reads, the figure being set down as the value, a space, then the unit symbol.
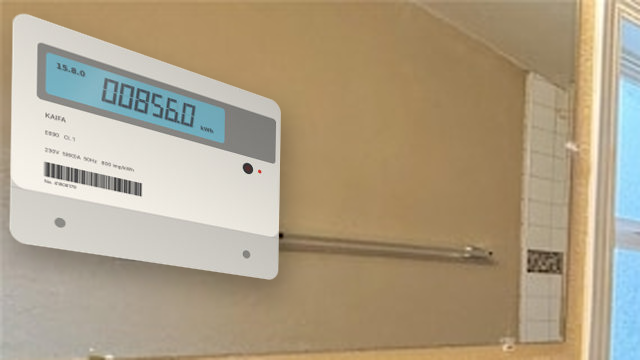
856.0 kWh
